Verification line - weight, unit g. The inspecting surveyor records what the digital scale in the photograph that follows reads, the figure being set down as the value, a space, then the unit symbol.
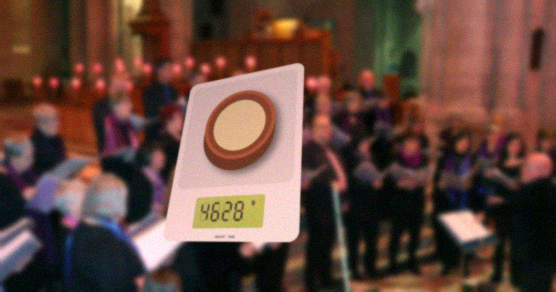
4628 g
